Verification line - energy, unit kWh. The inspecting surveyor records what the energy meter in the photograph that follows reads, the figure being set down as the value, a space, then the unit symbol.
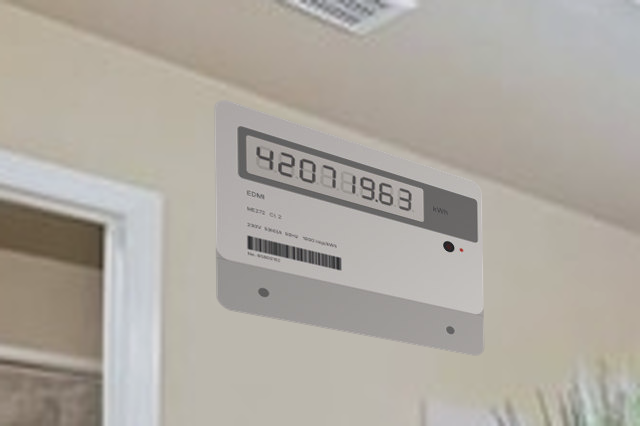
420719.63 kWh
